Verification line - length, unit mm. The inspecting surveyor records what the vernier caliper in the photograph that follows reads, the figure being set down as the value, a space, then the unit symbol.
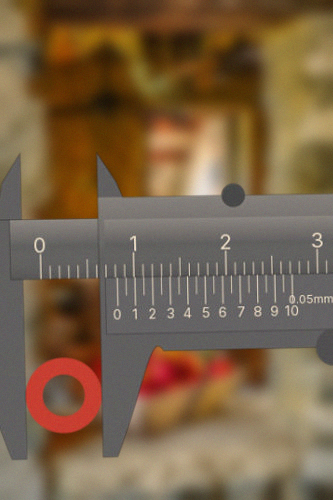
8.2 mm
